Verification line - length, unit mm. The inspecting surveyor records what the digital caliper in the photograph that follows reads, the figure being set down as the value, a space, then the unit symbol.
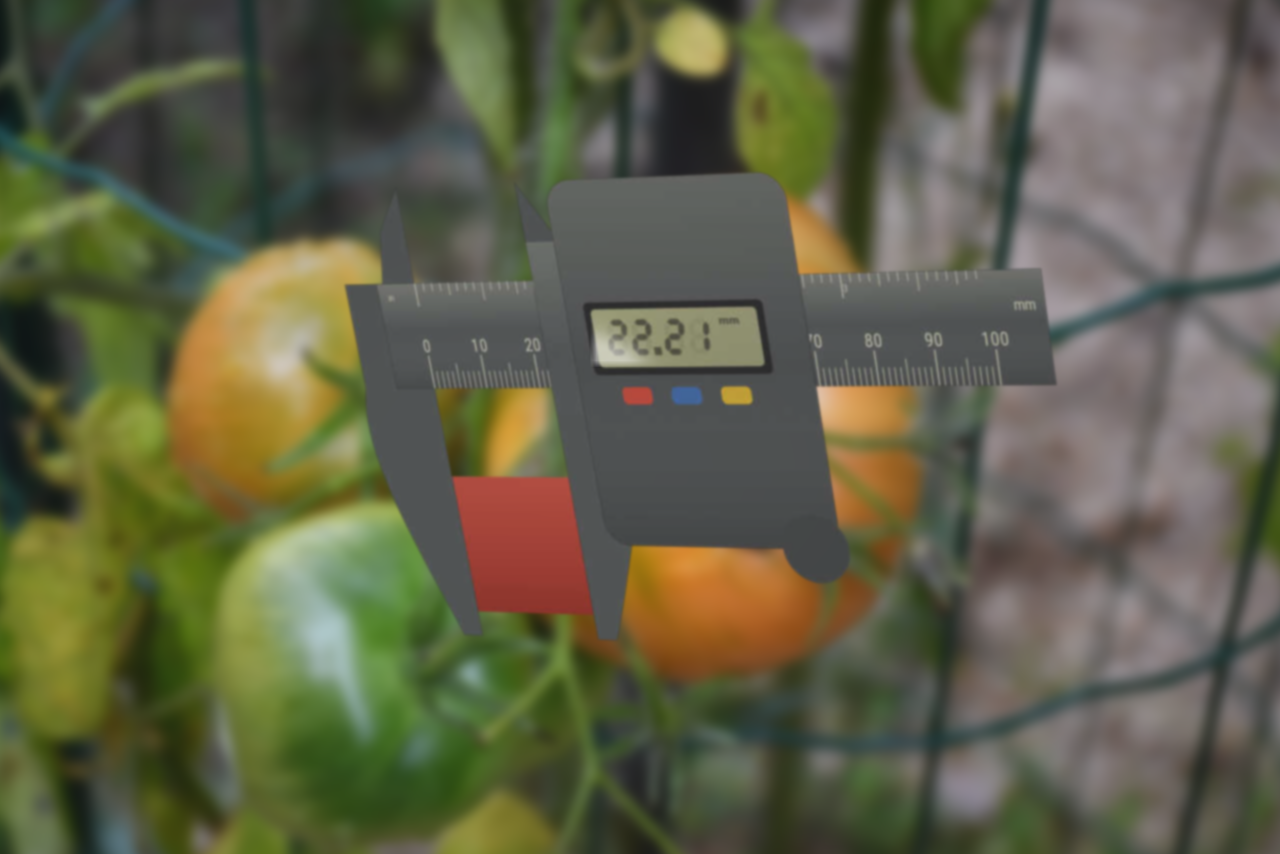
22.21 mm
